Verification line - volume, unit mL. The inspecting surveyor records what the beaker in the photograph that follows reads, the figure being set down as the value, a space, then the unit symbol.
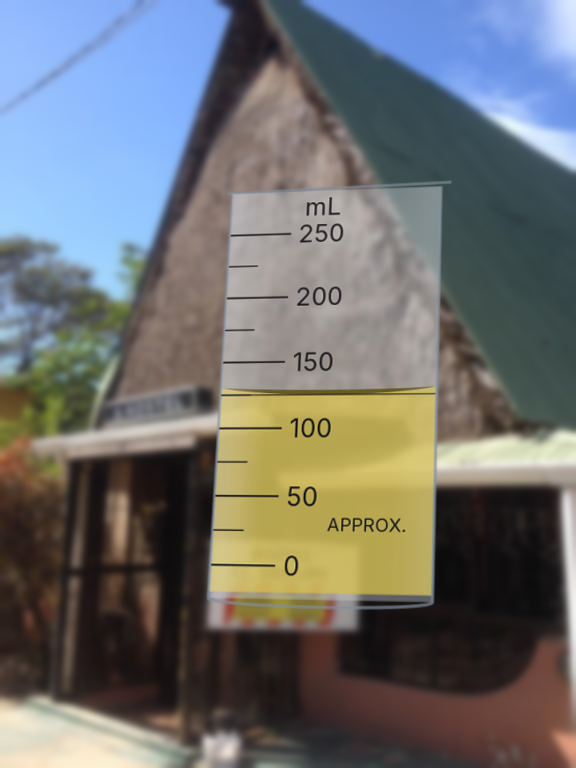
125 mL
